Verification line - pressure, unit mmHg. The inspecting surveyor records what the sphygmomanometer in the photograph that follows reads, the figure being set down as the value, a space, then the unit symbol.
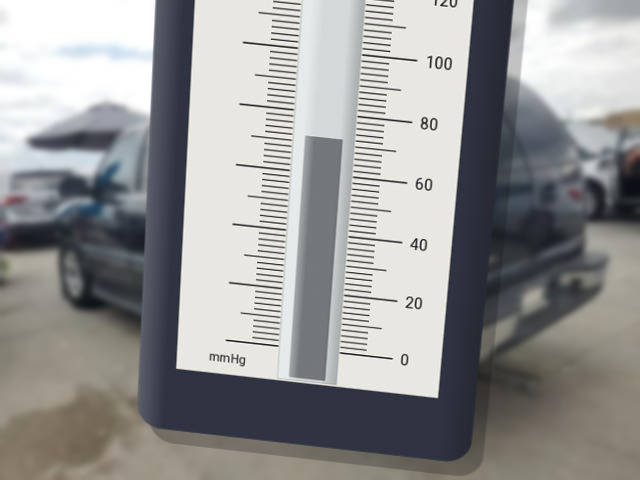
72 mmHg
